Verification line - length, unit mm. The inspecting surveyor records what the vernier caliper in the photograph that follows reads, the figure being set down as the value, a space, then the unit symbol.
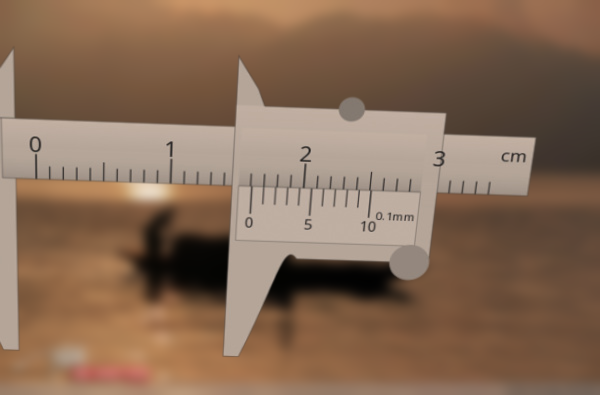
16.1 mm
